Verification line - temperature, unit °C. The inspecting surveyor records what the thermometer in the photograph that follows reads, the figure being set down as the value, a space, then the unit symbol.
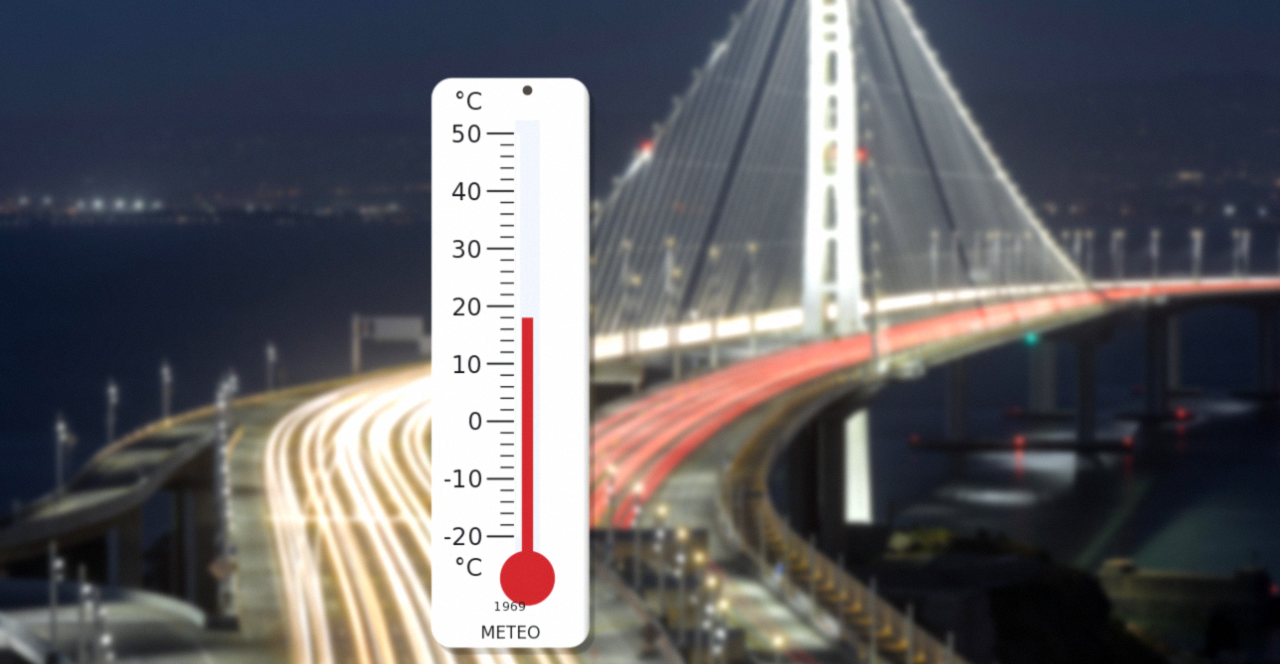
18 °C
